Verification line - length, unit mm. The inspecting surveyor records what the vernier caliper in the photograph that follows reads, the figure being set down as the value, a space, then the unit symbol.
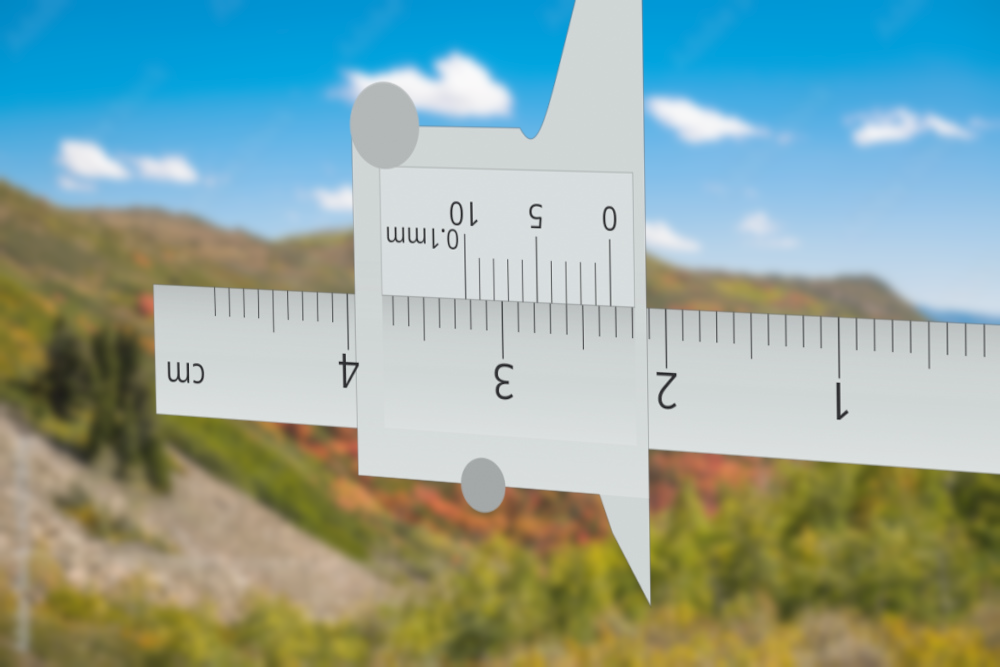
23.3 mm
